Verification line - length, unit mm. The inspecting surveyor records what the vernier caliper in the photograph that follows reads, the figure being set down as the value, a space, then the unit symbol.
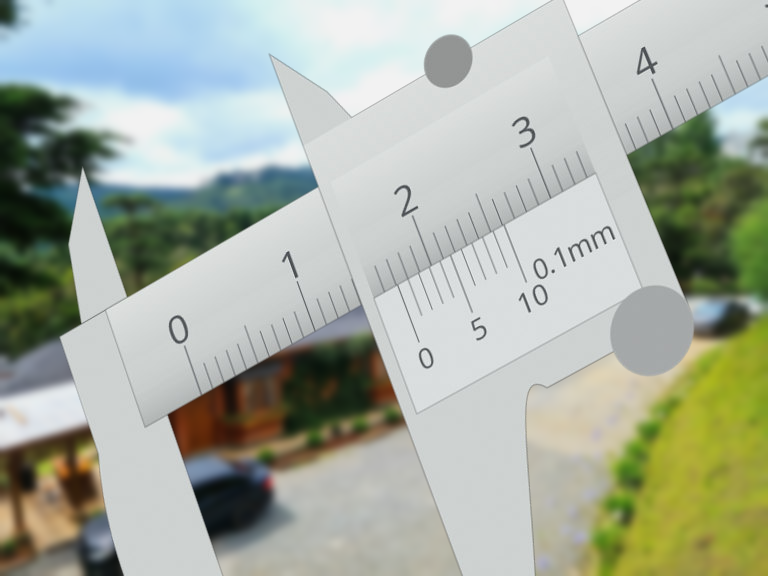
17.1 mm
